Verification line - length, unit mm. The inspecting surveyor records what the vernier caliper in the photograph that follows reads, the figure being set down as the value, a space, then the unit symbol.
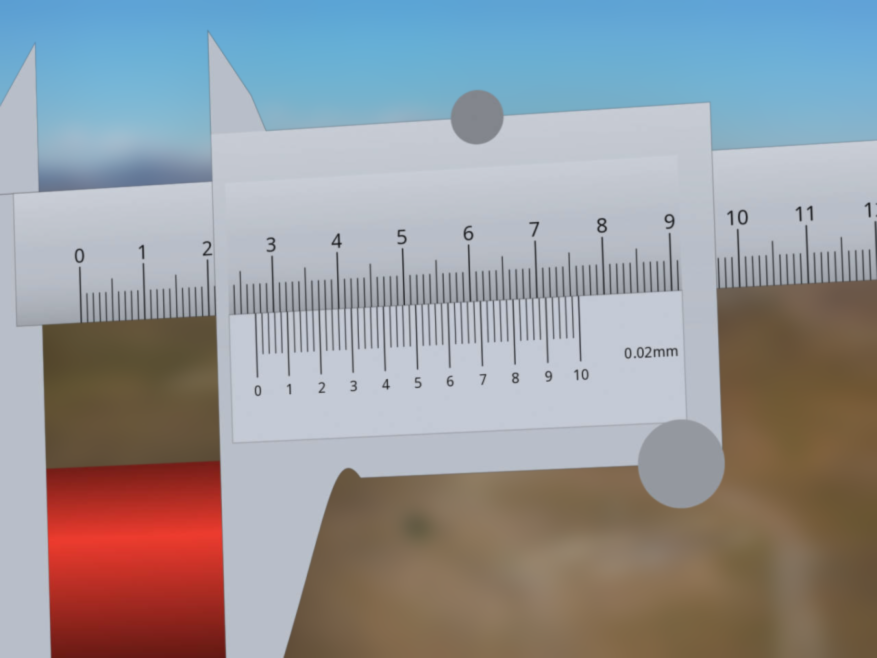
27.2 mm
